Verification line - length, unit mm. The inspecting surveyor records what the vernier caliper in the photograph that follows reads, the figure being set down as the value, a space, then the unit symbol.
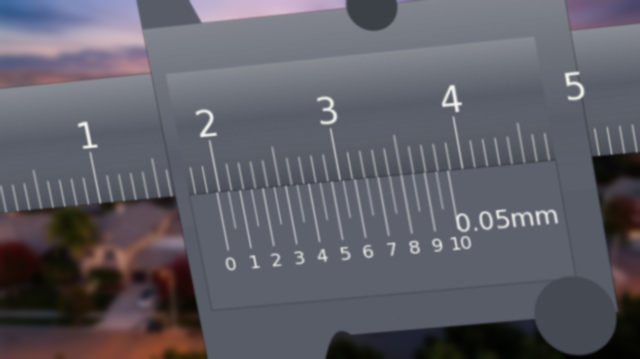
19.8 mm
